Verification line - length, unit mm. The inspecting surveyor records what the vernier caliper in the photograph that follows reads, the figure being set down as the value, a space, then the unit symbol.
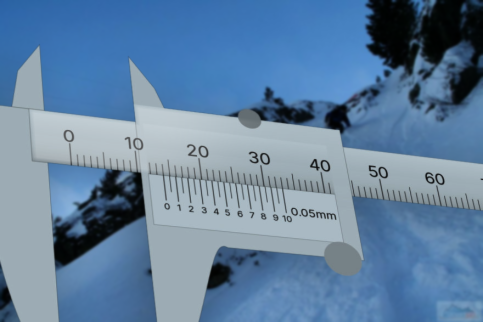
14.0 mm
